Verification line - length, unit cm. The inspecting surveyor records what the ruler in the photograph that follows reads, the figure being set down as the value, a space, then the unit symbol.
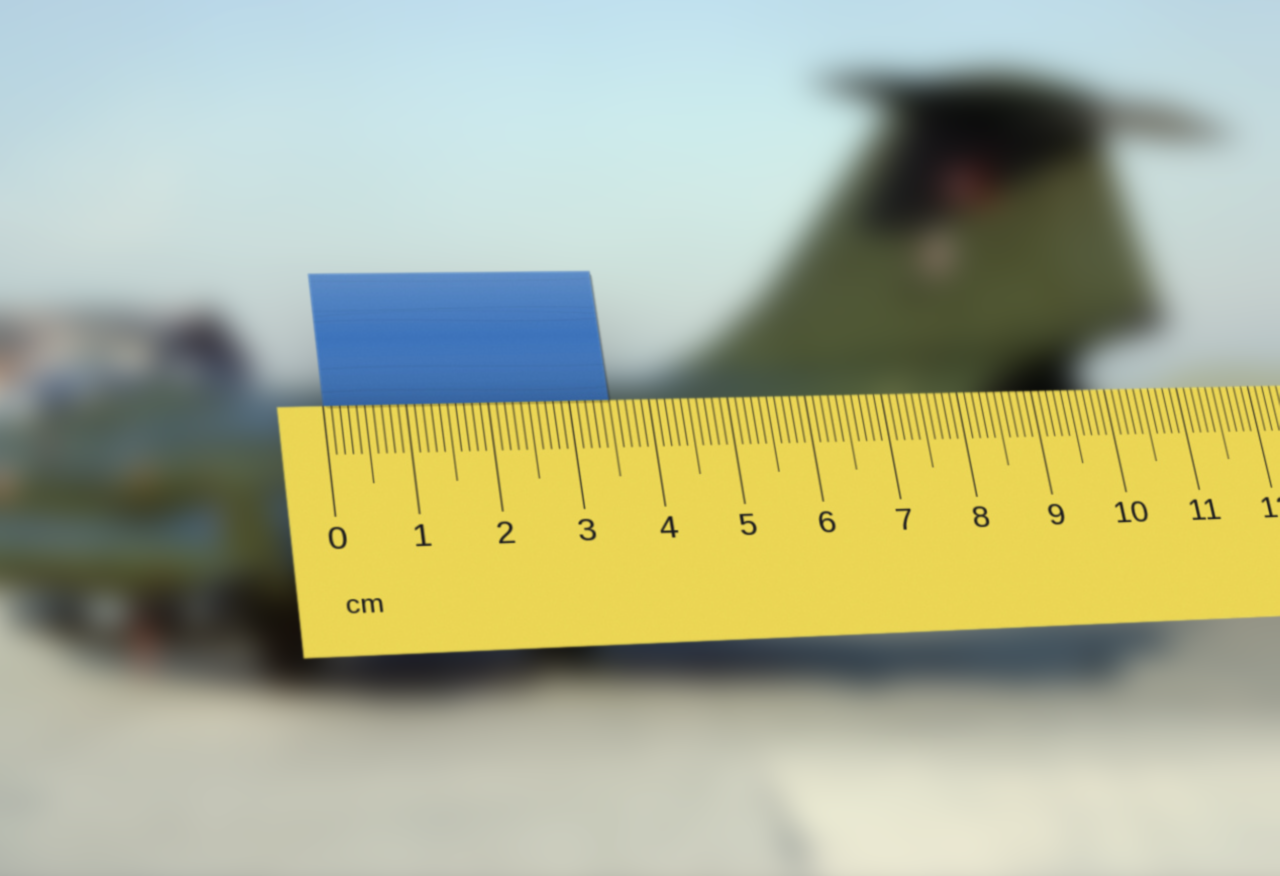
3.5 cm
